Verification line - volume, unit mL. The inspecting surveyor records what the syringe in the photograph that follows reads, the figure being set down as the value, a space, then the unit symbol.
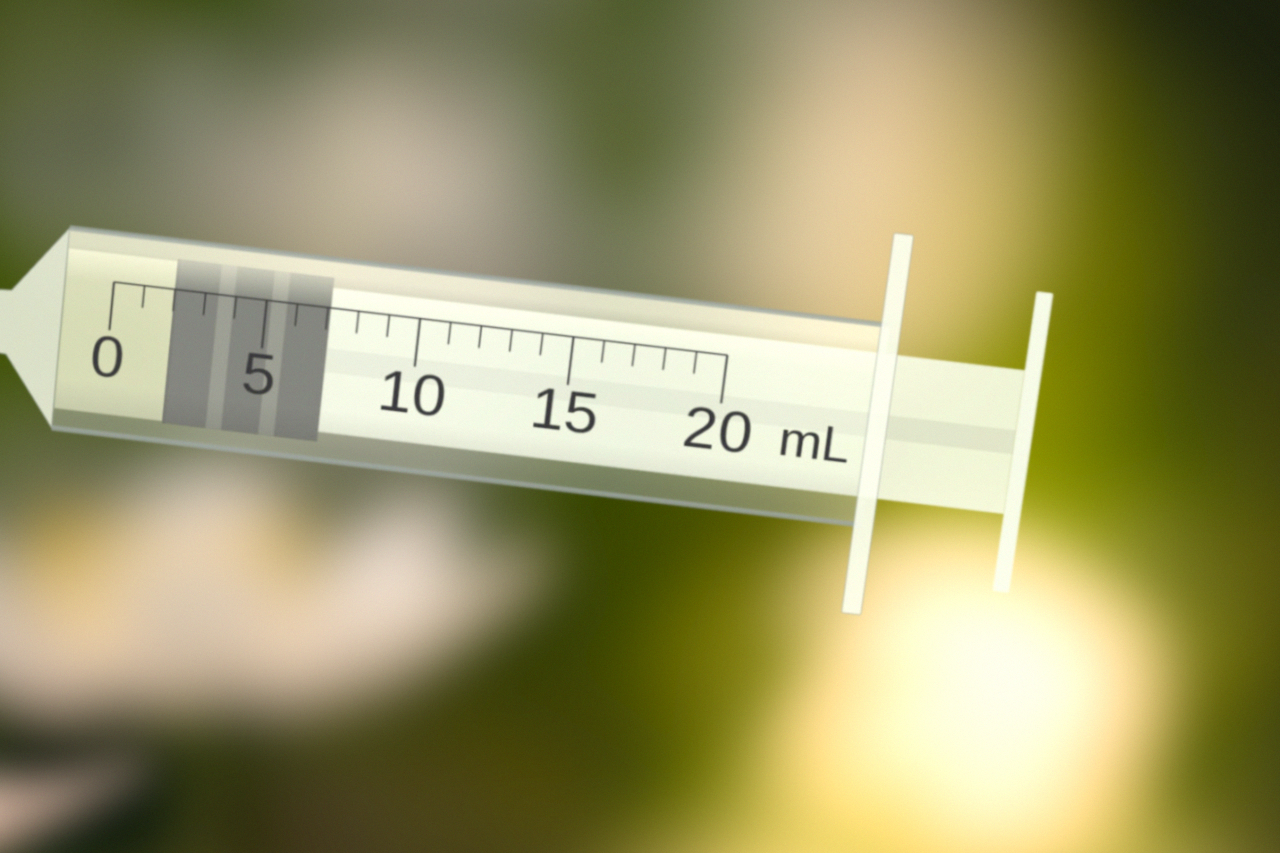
2 mL
